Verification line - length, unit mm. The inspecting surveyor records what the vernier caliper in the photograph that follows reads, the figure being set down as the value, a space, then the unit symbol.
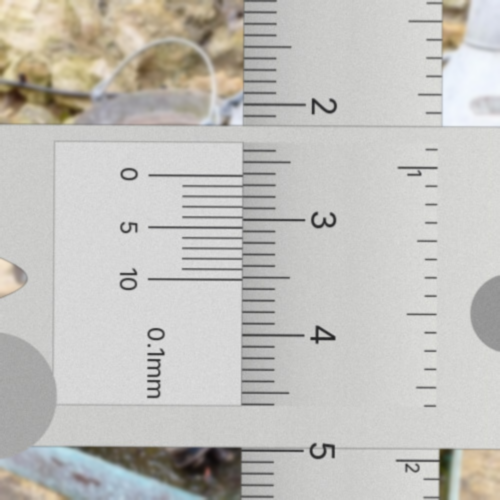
26.2 mm
